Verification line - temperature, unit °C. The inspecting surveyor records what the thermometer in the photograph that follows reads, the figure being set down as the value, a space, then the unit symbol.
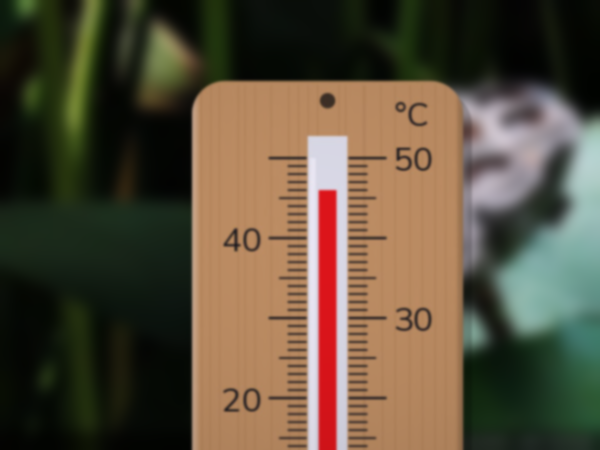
46 °C
